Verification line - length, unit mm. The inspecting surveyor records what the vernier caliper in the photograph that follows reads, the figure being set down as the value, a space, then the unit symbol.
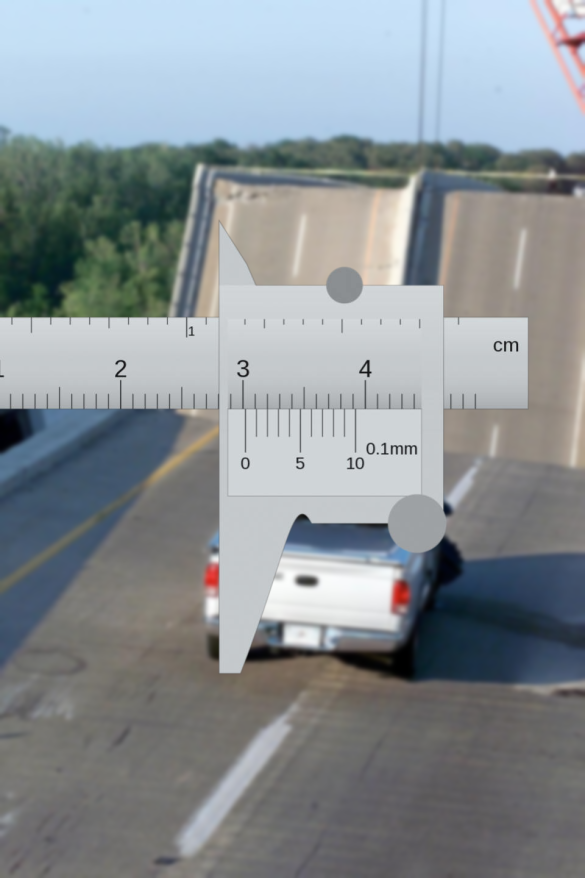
30.2 mm
